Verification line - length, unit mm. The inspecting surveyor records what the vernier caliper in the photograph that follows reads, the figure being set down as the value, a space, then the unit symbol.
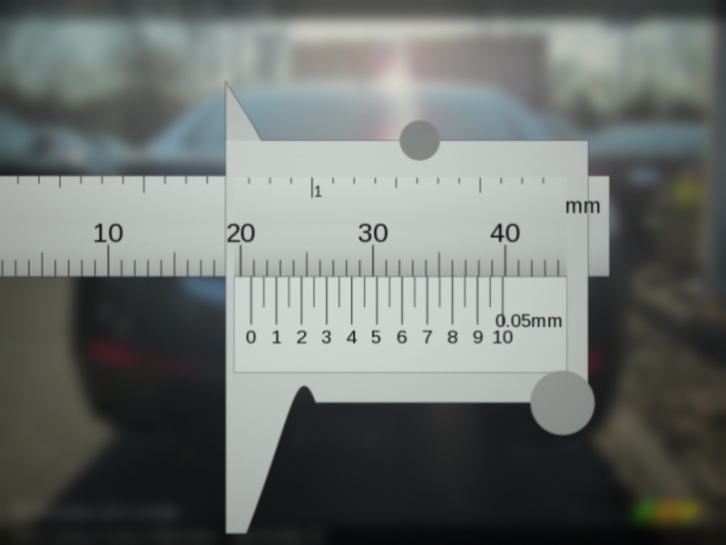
20.8 mm
